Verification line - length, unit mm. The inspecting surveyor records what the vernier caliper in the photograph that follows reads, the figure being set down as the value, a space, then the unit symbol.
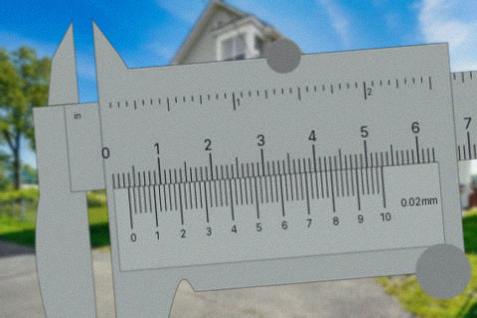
3.8 mm
